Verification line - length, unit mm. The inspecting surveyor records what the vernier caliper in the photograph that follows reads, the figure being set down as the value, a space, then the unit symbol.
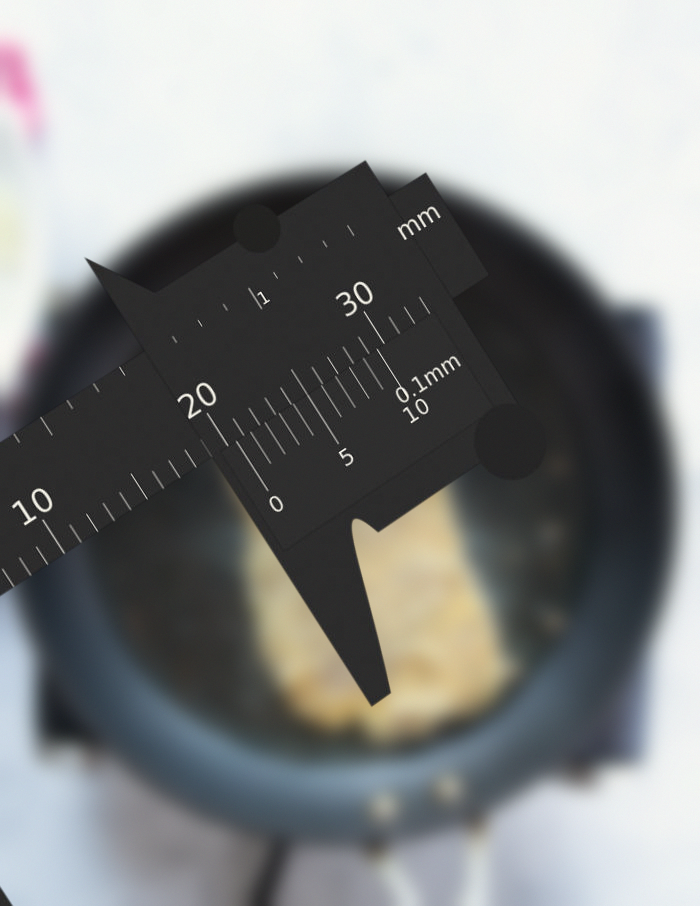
20.5 mm
